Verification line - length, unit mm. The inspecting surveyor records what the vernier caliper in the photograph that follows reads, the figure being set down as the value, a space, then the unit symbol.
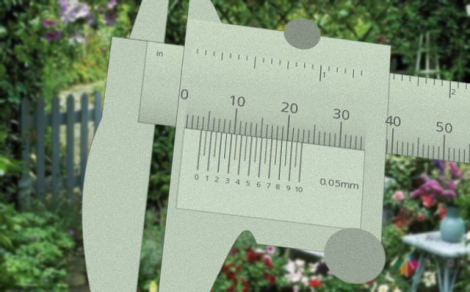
3.8 mm
